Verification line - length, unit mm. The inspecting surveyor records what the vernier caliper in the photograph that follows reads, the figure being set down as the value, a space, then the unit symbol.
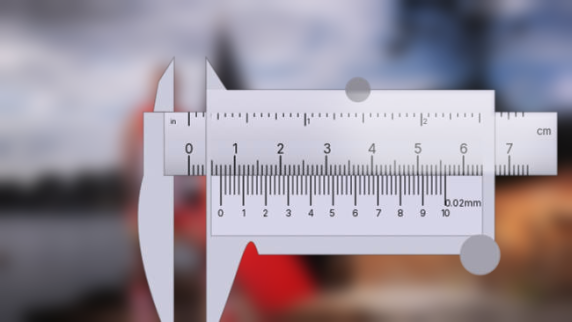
7.0 mm
